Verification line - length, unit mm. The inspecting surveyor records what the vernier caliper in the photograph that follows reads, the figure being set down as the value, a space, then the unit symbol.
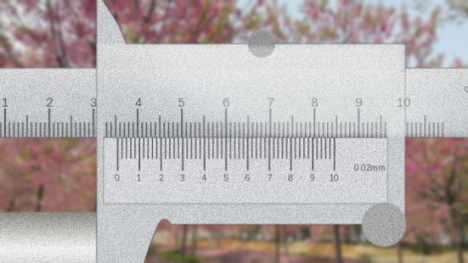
35.5 mm
